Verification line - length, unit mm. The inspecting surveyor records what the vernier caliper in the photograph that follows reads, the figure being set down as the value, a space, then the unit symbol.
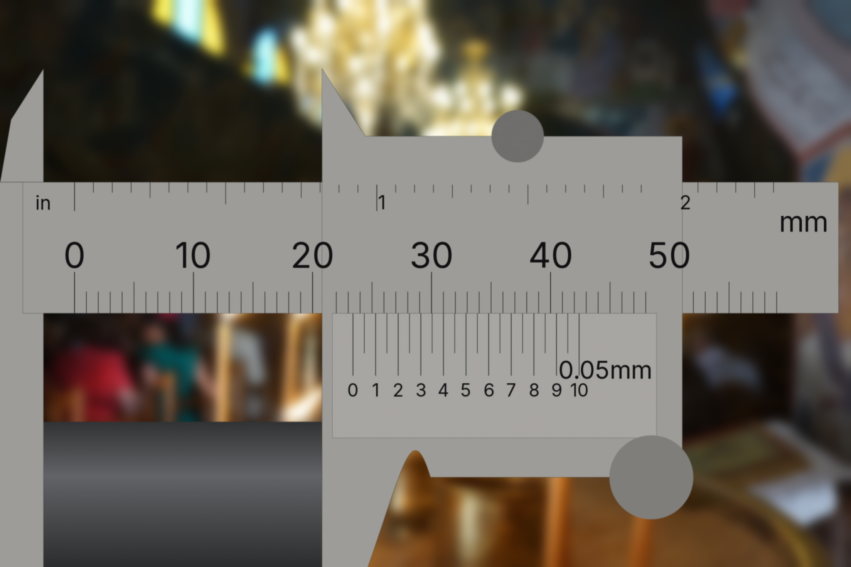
23.4 mm
